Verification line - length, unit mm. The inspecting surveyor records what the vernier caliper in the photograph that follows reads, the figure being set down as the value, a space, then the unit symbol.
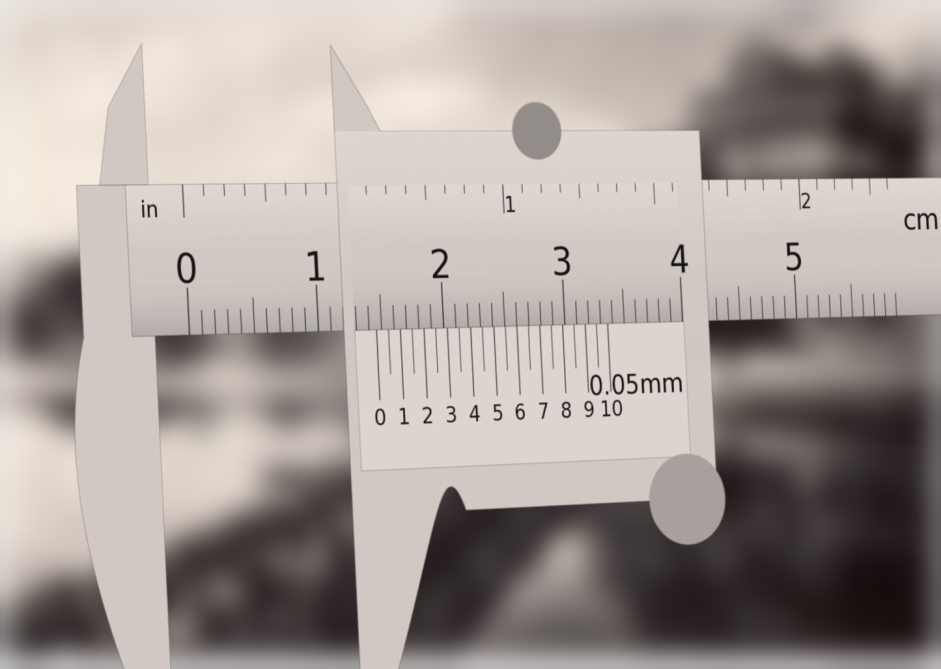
14.6 mm
